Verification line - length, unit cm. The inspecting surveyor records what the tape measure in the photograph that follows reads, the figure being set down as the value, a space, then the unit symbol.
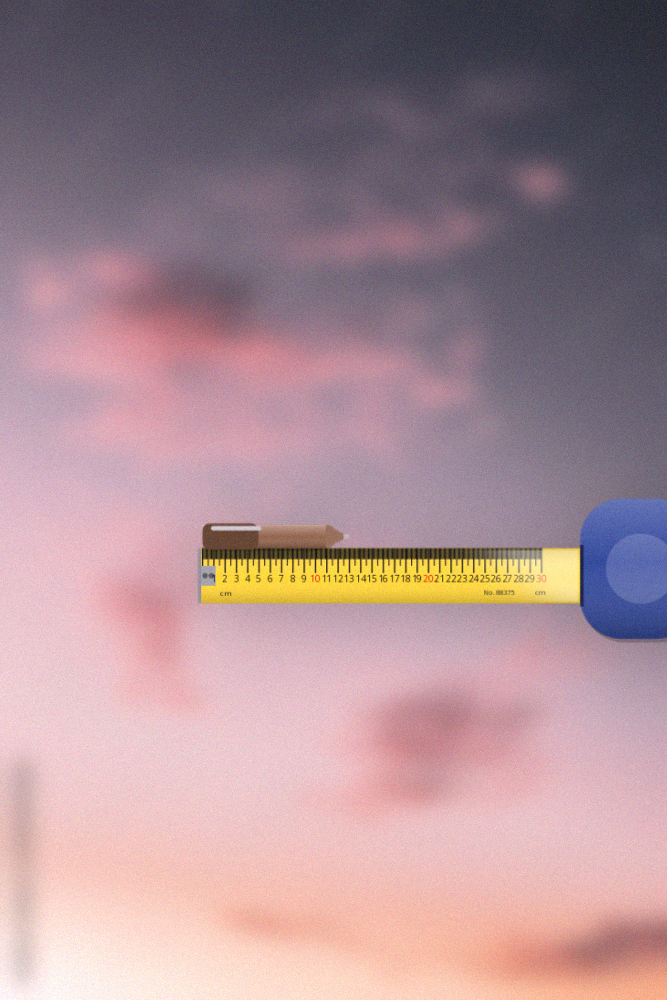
13 cm
